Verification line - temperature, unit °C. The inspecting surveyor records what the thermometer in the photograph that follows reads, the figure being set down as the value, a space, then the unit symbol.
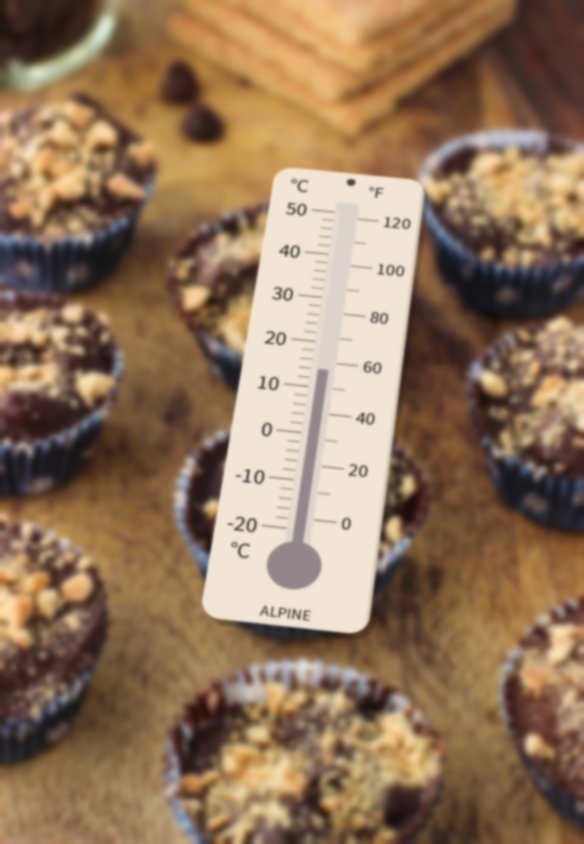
14 °C
